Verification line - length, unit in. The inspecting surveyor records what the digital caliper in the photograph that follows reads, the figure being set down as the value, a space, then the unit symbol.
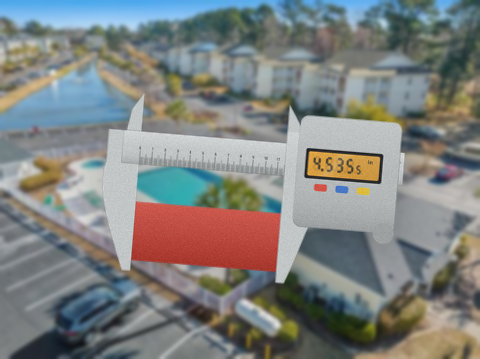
4.5355 in
